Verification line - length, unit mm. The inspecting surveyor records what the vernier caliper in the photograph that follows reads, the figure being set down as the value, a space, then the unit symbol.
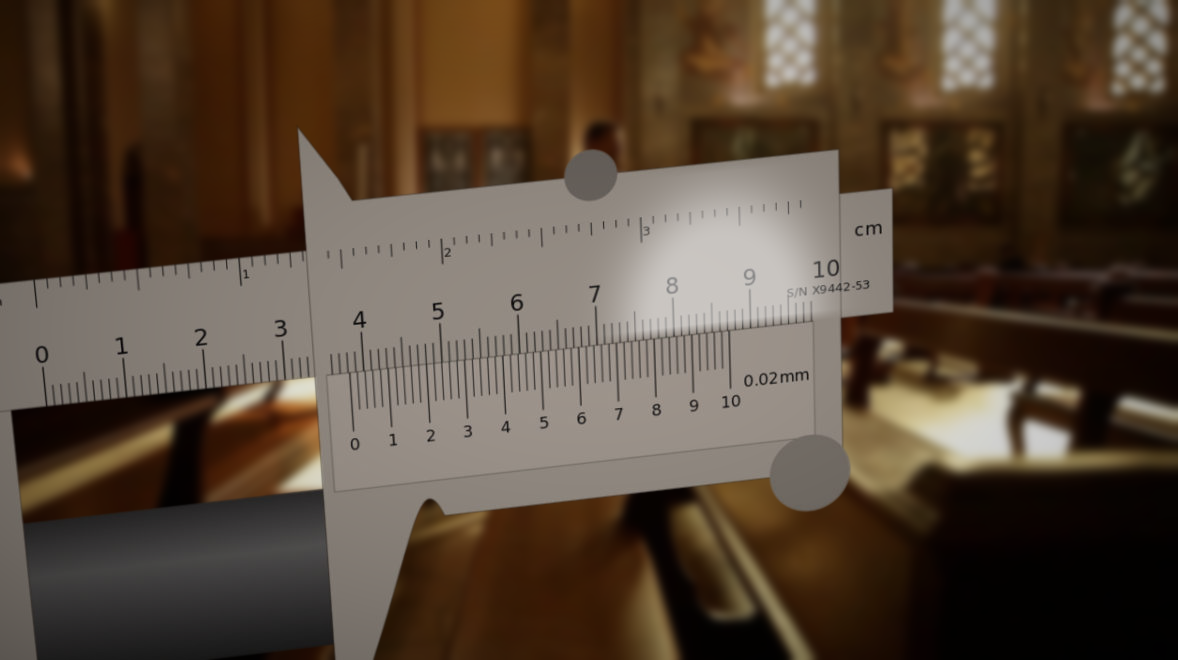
38.2 mm
